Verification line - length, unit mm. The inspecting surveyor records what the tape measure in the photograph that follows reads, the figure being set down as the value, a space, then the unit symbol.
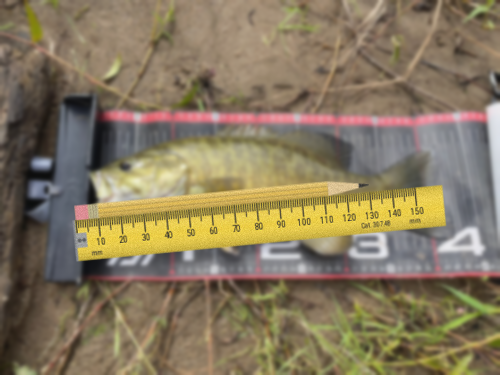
130 mm
